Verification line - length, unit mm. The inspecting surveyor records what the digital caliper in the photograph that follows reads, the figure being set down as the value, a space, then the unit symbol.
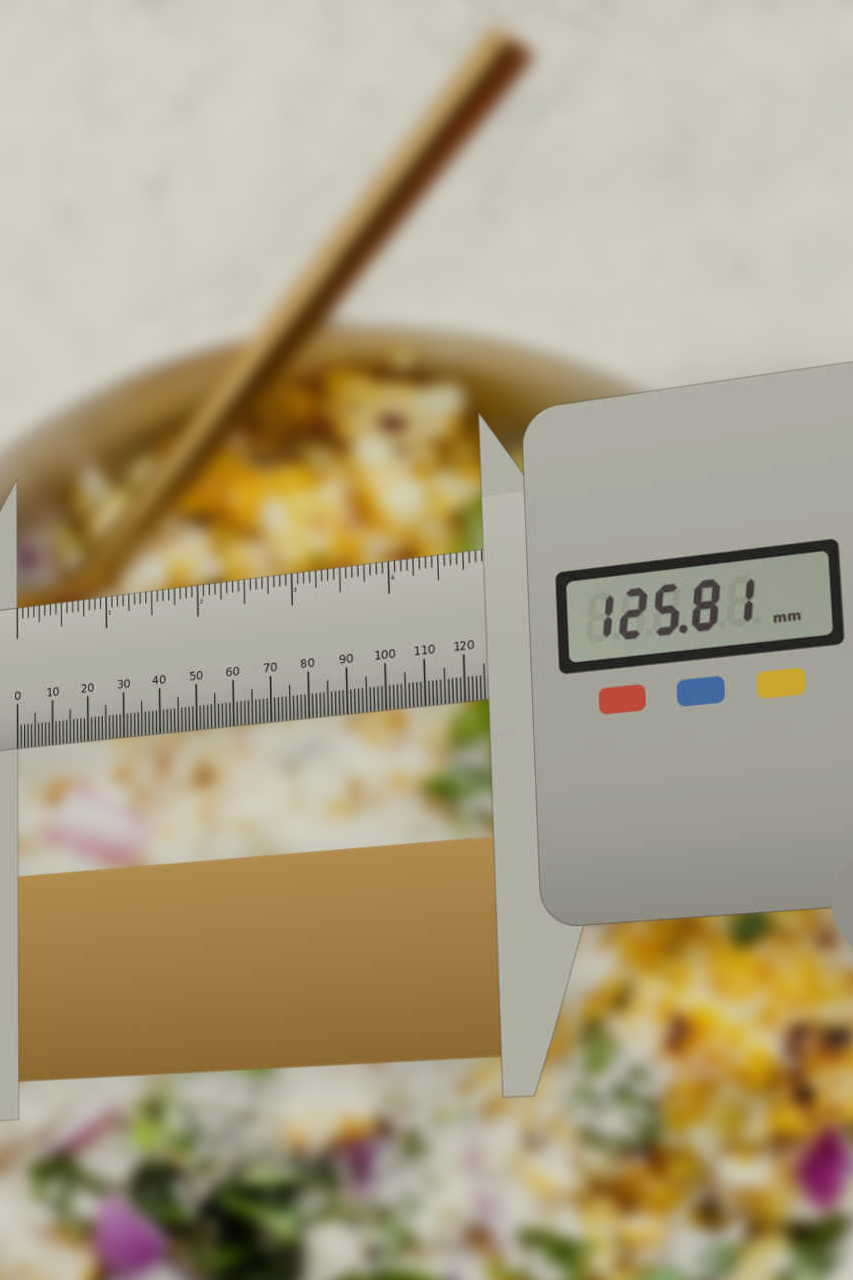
125.81 mm
